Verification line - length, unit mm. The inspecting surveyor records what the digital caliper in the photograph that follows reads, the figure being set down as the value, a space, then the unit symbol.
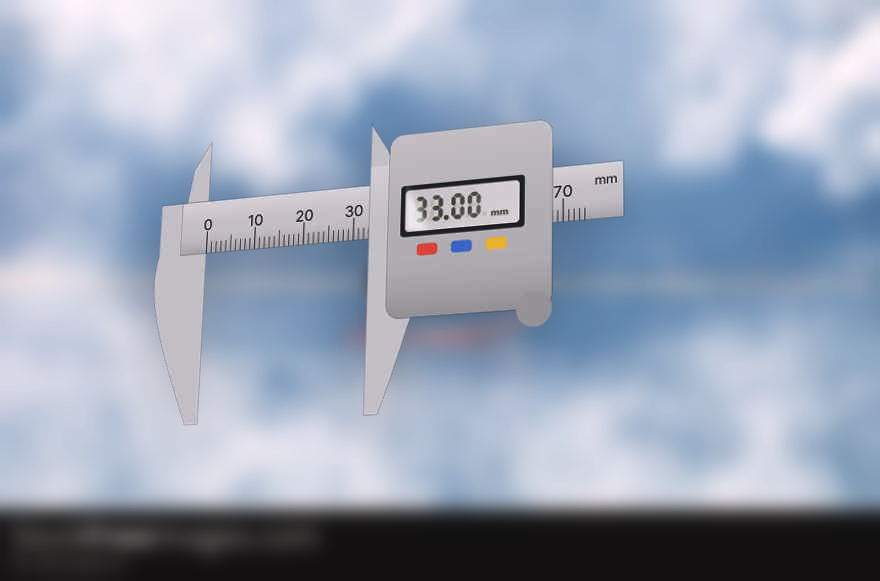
33.00 mm
